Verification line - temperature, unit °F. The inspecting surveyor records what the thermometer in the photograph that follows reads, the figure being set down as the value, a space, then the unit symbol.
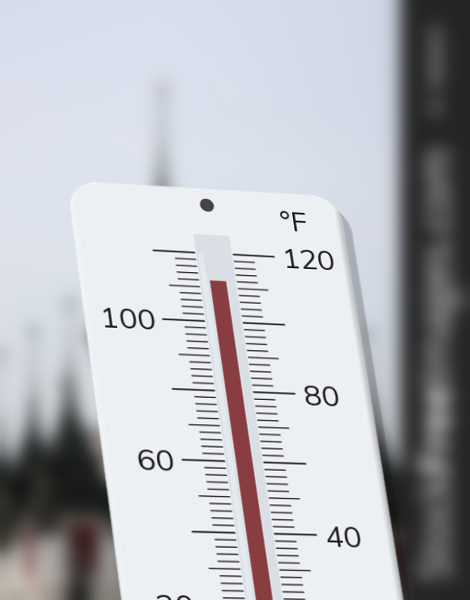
112 °F
